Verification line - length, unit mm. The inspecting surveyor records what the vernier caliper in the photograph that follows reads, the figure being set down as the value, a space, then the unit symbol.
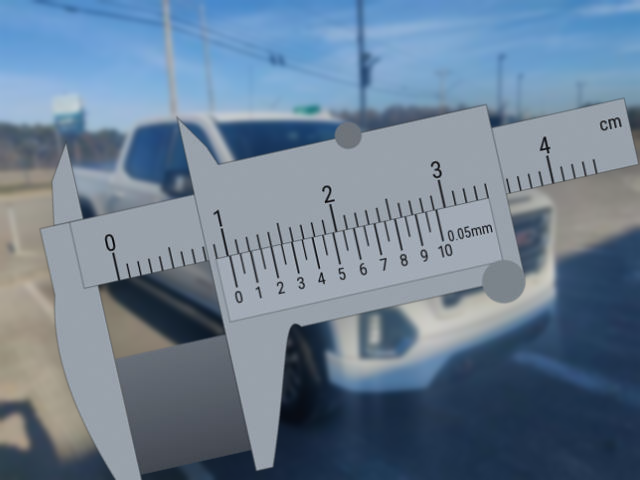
10.2 mm
